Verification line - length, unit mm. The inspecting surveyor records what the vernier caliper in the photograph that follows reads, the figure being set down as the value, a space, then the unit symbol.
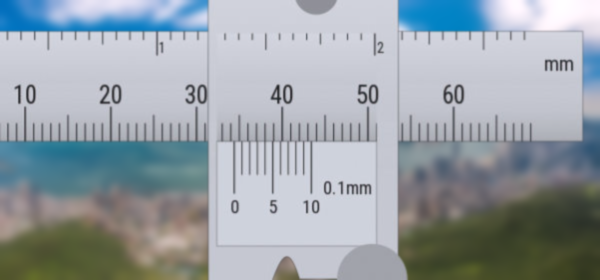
34.4 mm
